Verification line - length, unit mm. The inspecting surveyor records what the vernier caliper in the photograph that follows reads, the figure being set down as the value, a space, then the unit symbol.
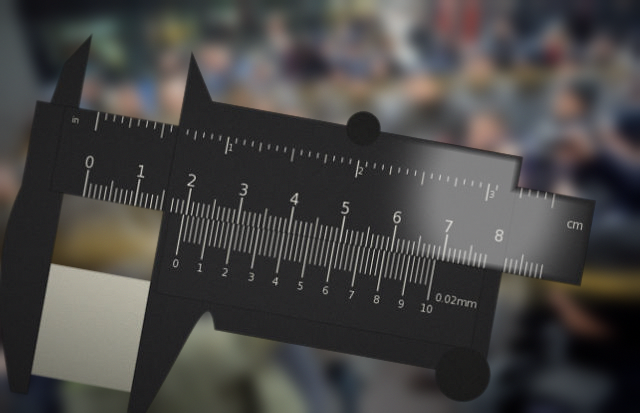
19.5 mm
